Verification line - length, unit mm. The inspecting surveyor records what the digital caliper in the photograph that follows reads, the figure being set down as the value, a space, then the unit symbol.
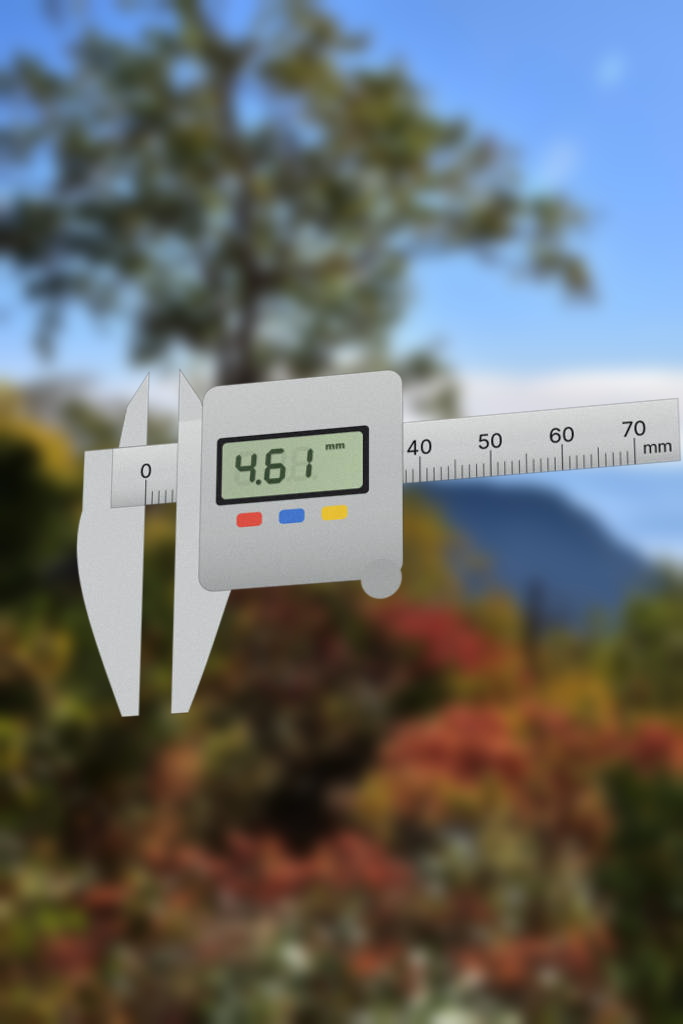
4.61 mm
